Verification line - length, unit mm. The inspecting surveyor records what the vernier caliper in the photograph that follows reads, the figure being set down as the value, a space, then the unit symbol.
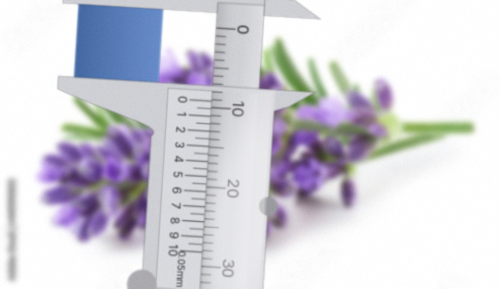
9.2 mm
